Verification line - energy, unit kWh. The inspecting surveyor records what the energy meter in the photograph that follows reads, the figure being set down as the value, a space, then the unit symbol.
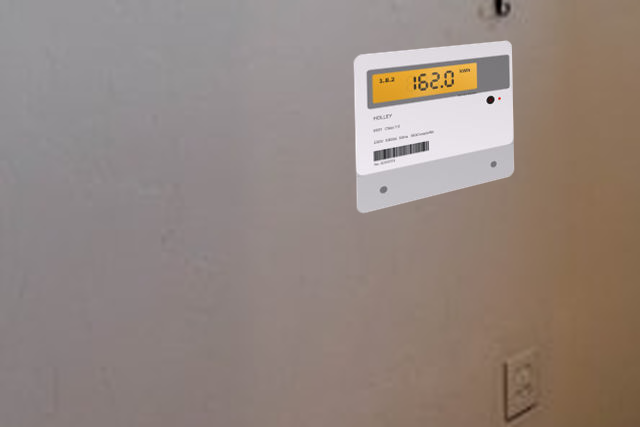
162.0 kWh
